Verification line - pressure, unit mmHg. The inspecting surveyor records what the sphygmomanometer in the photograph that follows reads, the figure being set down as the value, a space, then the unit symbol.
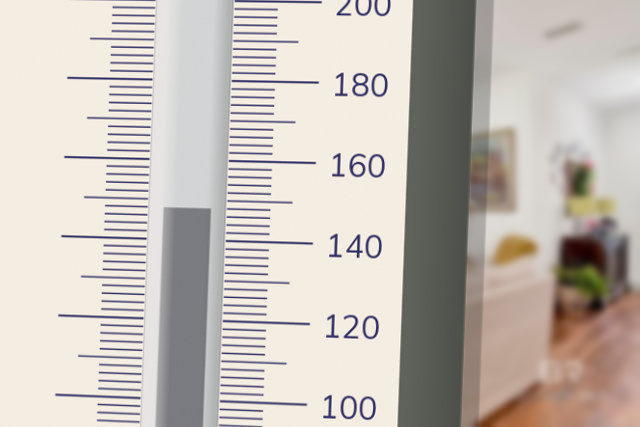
148 mmHg
